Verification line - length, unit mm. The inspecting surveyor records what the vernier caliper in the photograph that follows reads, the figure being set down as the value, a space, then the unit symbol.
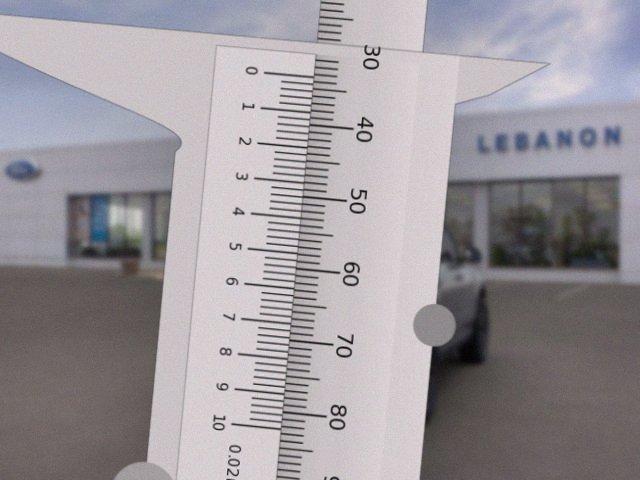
33.4 mm
